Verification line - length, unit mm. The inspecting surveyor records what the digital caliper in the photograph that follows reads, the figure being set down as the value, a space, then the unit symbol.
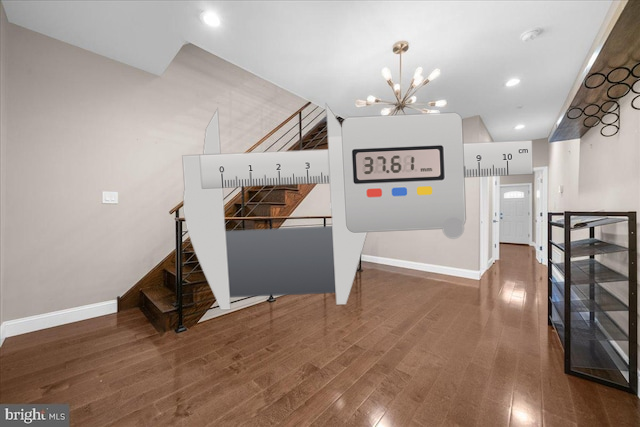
37.61 mm
